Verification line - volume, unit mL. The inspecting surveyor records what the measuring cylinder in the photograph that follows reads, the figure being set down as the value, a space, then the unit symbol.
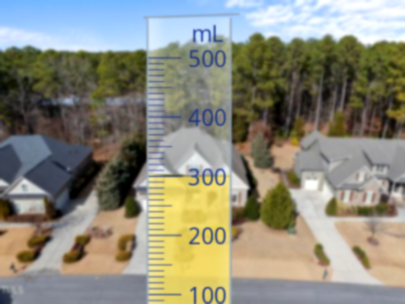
300 mL
